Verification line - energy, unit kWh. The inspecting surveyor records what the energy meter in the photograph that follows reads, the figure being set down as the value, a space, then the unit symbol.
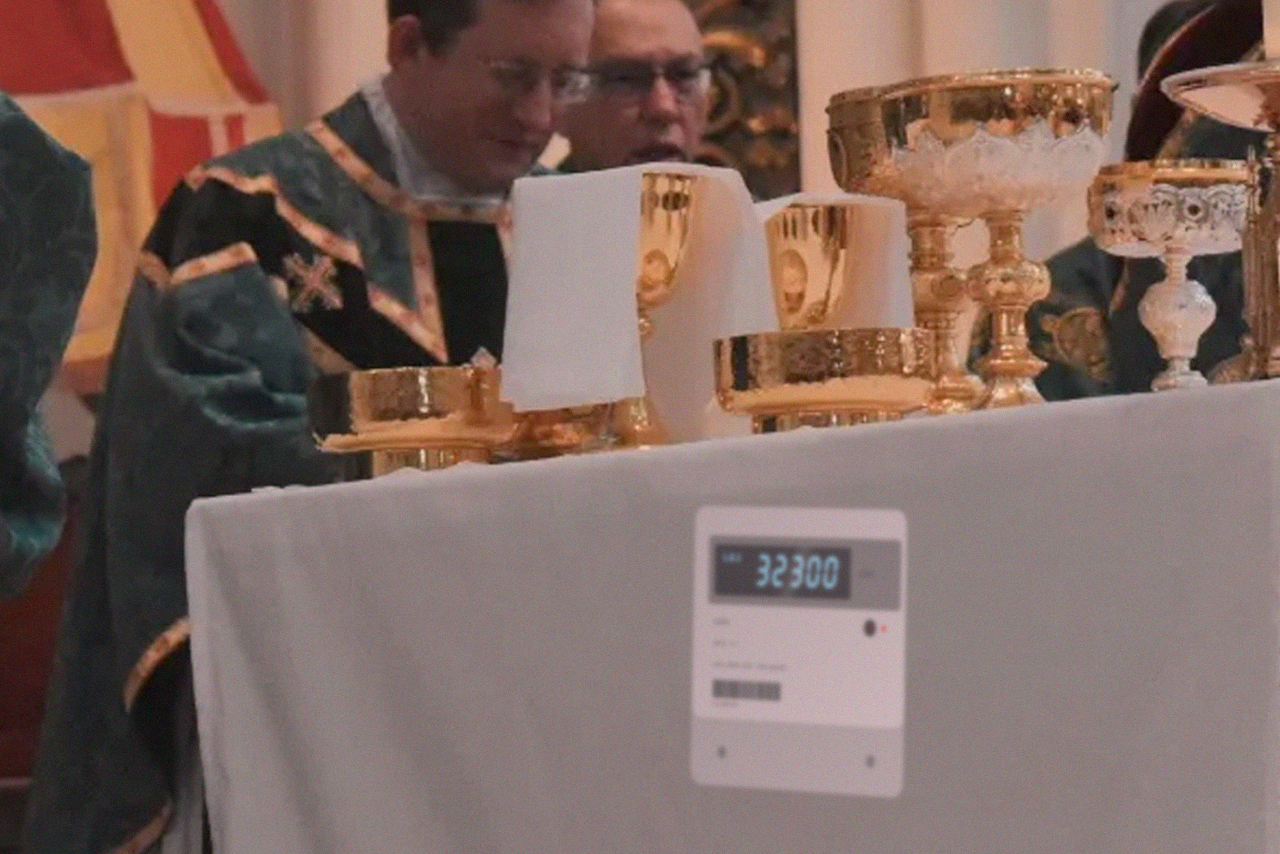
32300 kWh
